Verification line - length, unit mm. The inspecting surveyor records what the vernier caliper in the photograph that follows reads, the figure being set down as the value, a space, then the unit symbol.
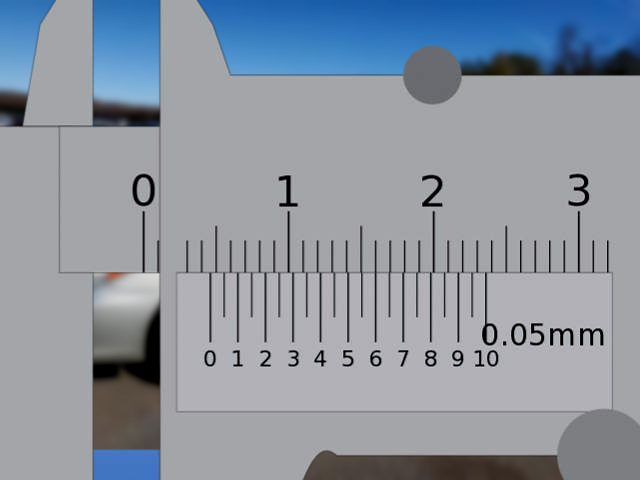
4.6 mm
